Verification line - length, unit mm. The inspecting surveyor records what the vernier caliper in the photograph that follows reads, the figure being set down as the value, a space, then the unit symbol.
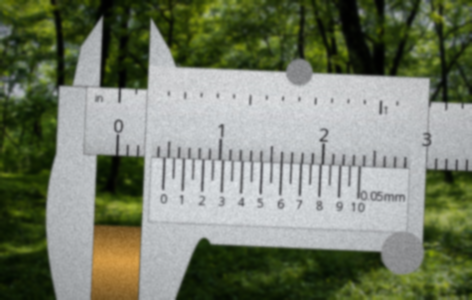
4.6 mm
